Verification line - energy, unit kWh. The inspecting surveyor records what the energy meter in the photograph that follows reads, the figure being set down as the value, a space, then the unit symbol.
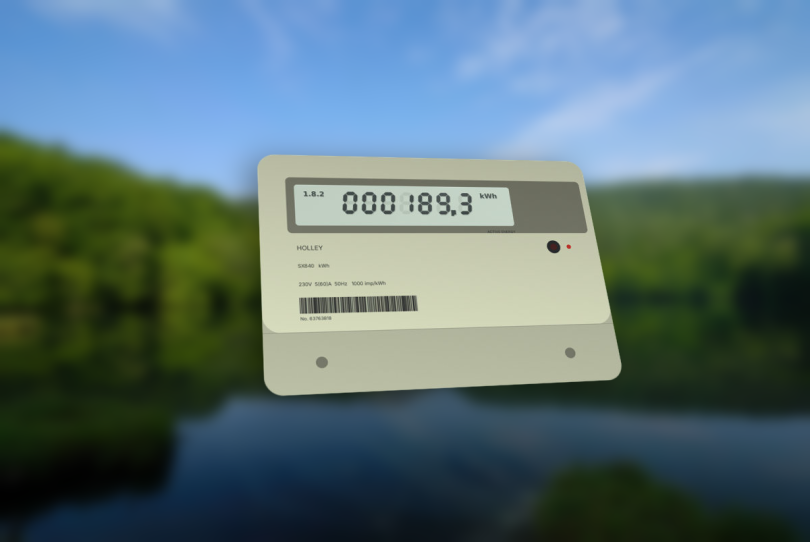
189.3 kWh
